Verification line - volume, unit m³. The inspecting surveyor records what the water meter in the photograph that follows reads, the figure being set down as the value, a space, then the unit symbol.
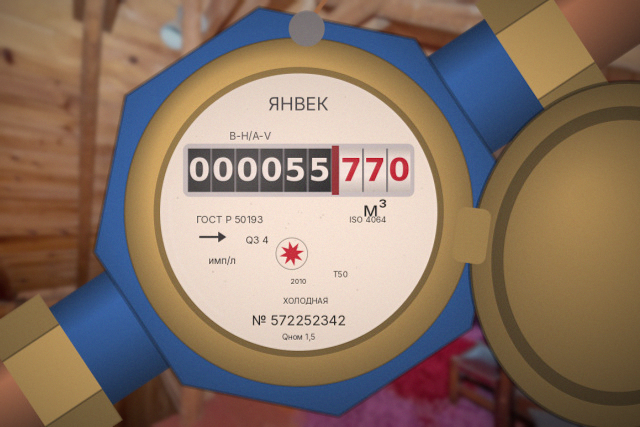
55.770 m³
